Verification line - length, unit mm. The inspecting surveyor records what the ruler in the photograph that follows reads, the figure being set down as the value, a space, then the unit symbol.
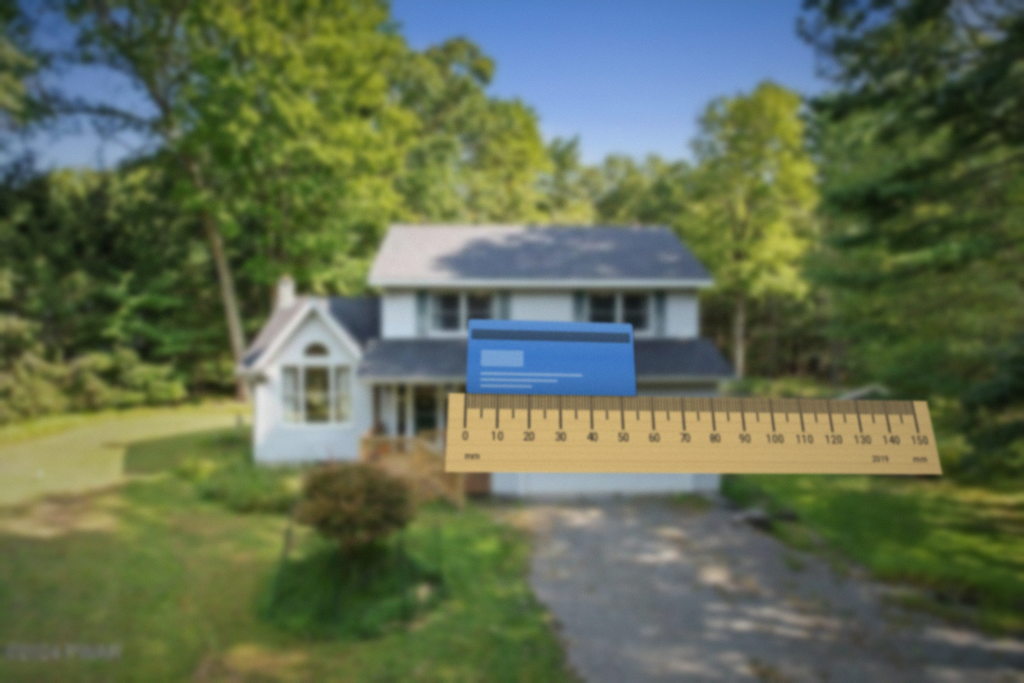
55 mm
